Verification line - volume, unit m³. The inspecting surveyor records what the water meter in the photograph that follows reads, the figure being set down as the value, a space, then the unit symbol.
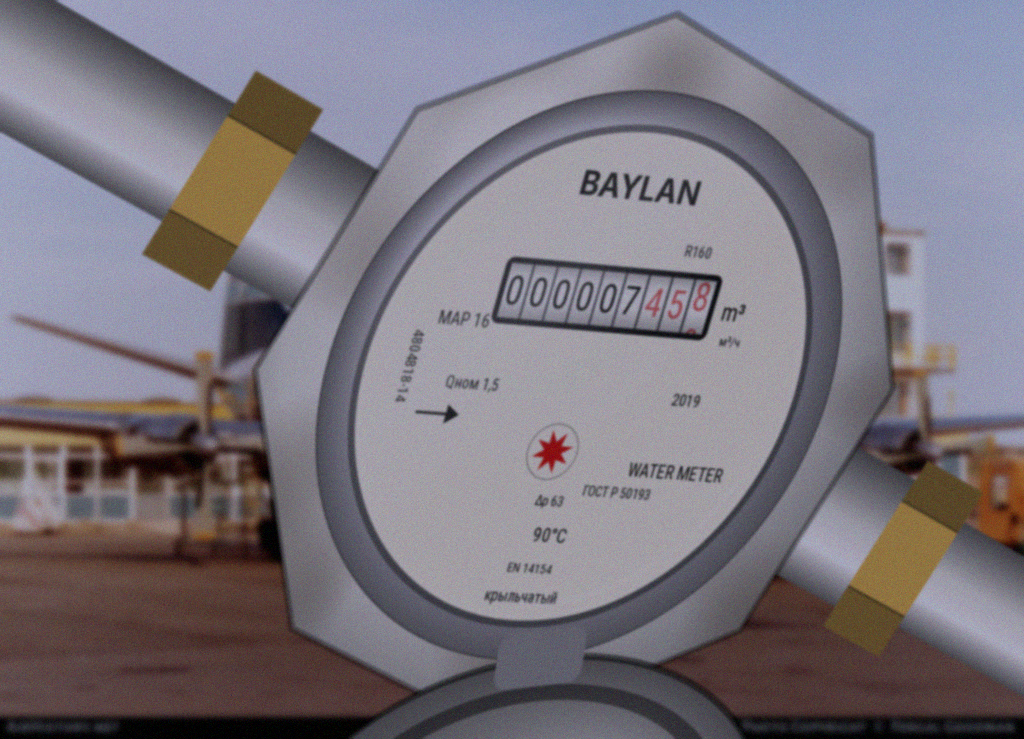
7.458 m³
